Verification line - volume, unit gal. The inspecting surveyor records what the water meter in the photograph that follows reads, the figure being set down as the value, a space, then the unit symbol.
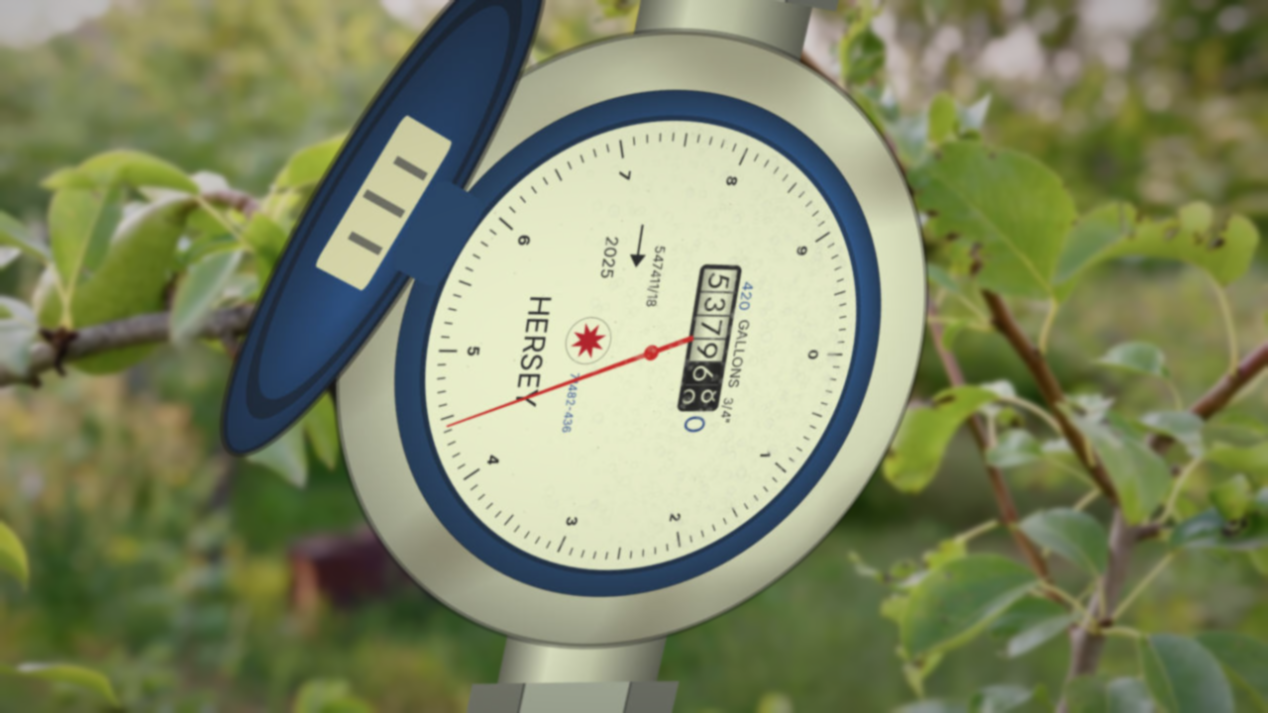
5379684.4 gal
